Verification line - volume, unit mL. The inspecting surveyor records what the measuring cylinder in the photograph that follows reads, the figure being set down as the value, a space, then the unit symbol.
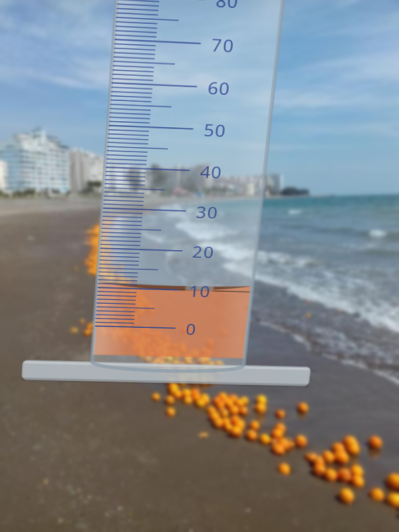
10 mL
